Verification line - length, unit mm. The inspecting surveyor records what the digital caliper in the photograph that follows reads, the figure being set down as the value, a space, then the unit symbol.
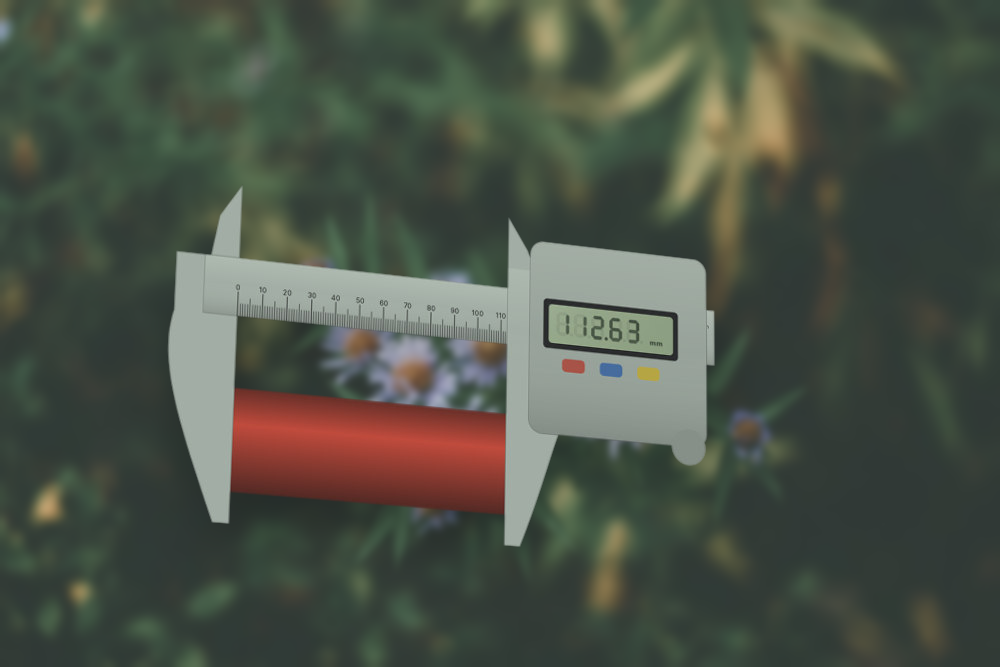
112.63 mm
